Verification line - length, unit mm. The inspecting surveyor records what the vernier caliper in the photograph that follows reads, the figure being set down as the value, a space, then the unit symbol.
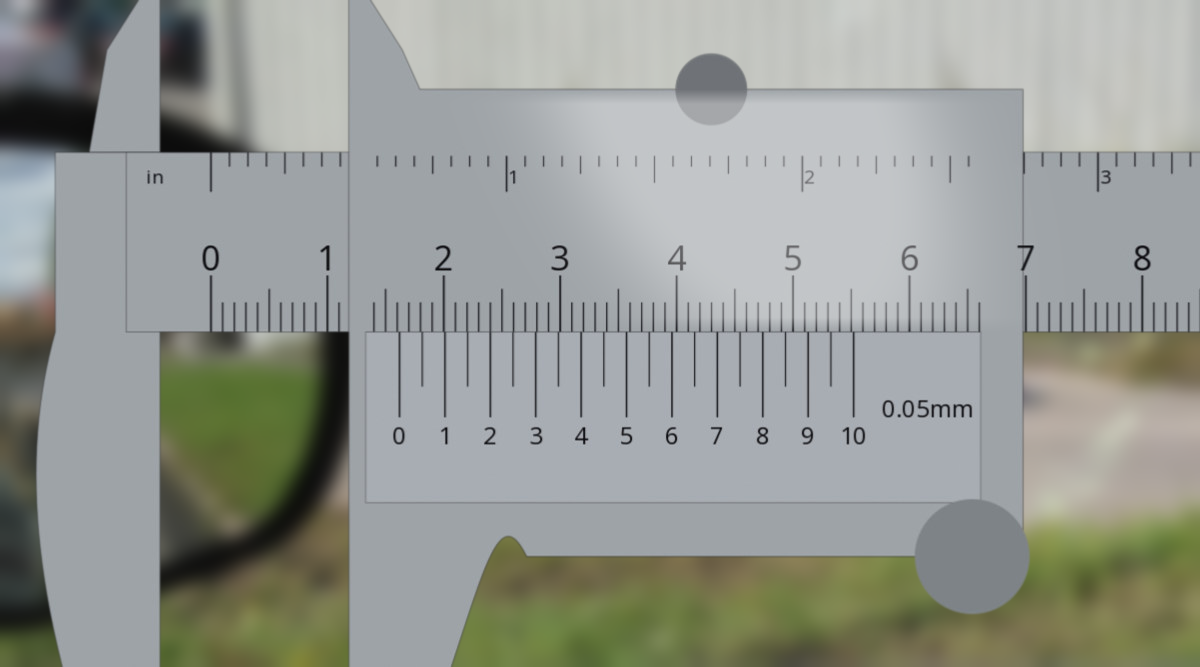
16.2 mm
